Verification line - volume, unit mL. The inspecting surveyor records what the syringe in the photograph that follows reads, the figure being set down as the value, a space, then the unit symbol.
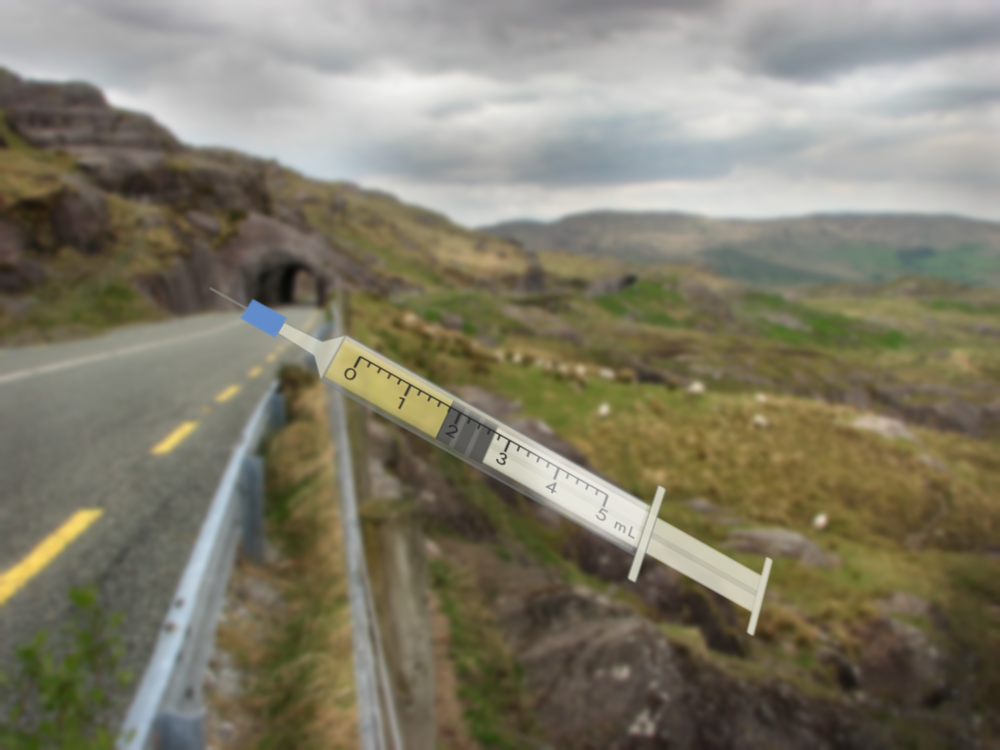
1.8 mL
